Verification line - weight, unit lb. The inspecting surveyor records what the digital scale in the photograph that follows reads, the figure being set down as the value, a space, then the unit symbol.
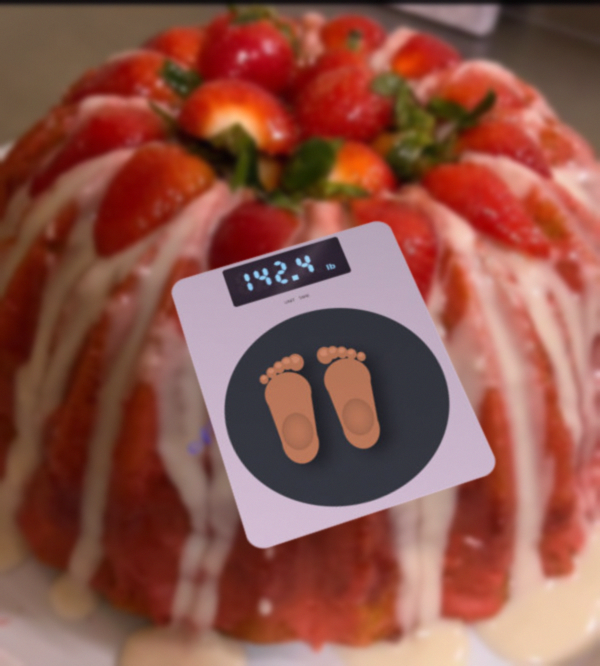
142.4 lb
